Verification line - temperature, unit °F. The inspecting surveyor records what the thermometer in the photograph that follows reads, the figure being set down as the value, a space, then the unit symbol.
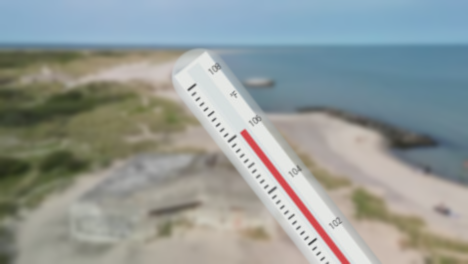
106 °F
